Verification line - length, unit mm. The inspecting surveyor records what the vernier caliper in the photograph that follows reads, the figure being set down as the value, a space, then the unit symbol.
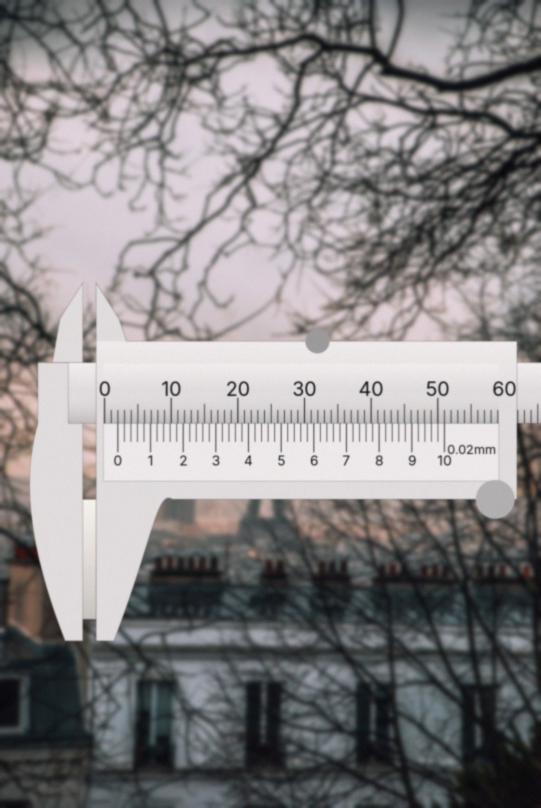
2.0 mm
